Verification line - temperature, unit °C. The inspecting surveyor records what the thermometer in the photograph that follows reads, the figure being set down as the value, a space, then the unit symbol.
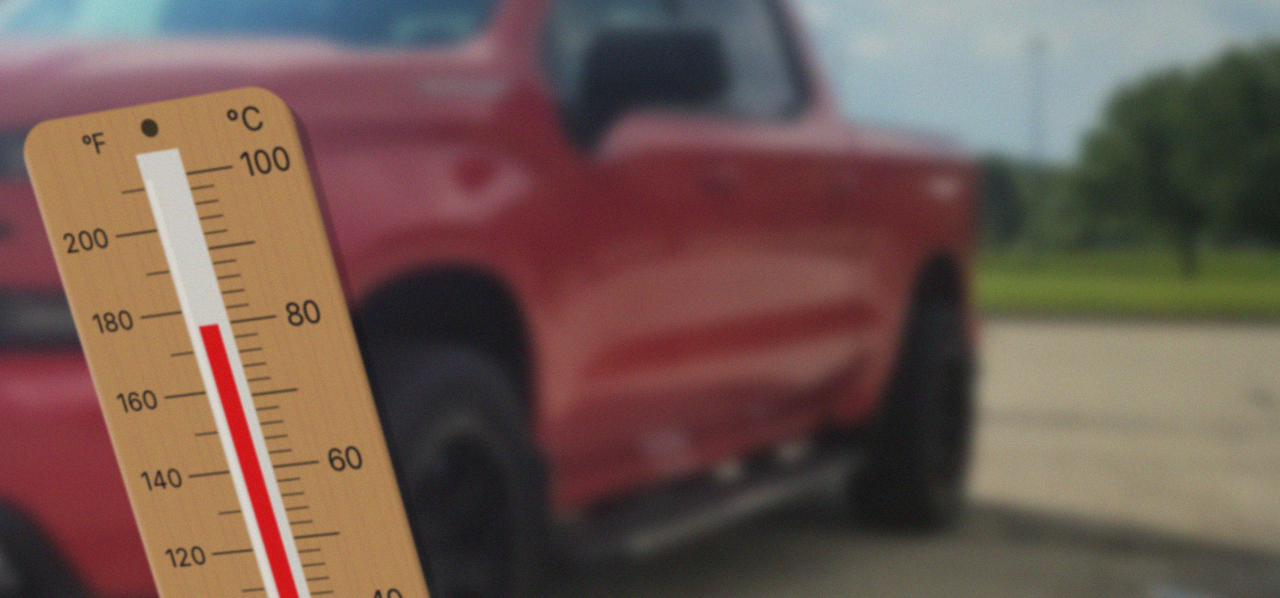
80 °C
